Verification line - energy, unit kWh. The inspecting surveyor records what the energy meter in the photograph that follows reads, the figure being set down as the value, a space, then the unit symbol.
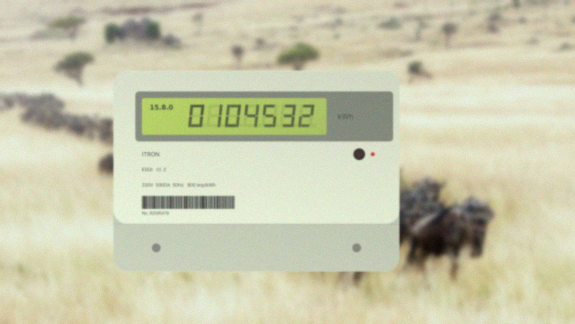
104532 kWh
